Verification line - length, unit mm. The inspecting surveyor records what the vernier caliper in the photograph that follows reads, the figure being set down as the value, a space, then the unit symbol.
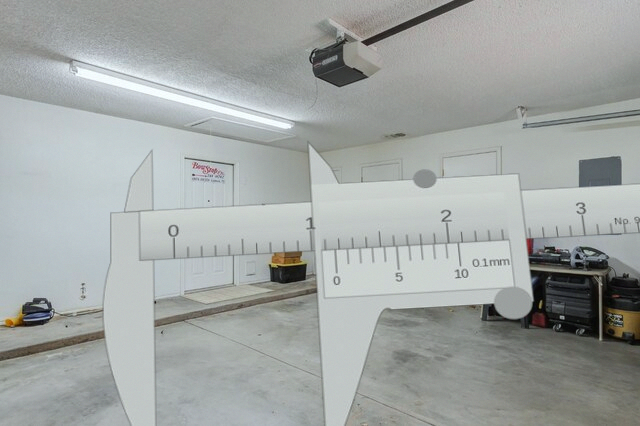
11.7 mm
